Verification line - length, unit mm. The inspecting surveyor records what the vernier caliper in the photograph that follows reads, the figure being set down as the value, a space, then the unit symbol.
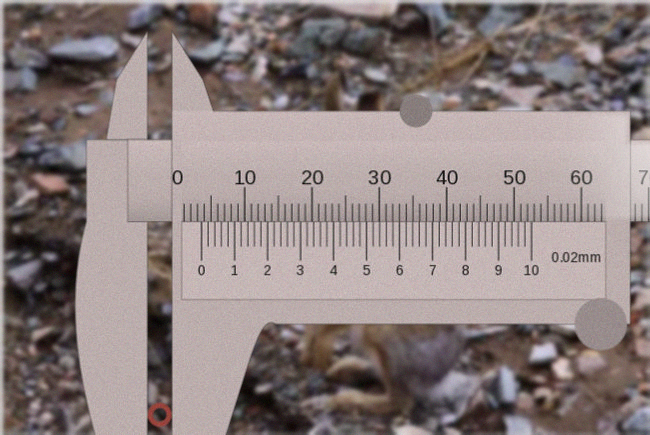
3.6 mm
